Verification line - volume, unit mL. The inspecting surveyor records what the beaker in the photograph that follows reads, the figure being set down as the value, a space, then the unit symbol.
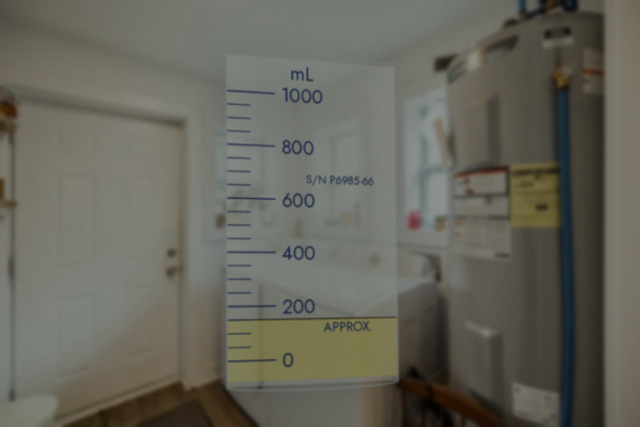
150 mL
